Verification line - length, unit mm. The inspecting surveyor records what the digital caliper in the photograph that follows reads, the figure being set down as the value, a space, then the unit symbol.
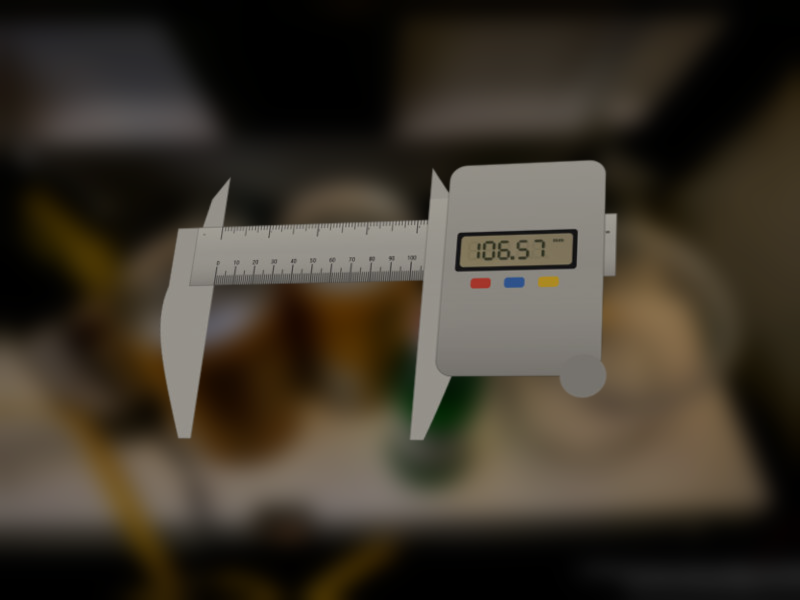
106.57 mm
